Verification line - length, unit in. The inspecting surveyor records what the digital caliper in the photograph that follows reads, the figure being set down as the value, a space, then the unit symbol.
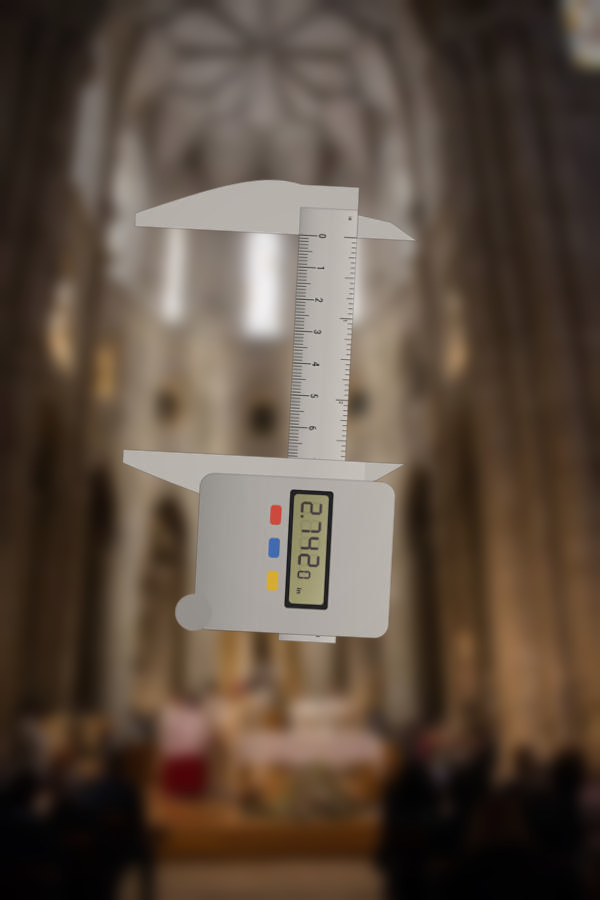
2.7420 in
